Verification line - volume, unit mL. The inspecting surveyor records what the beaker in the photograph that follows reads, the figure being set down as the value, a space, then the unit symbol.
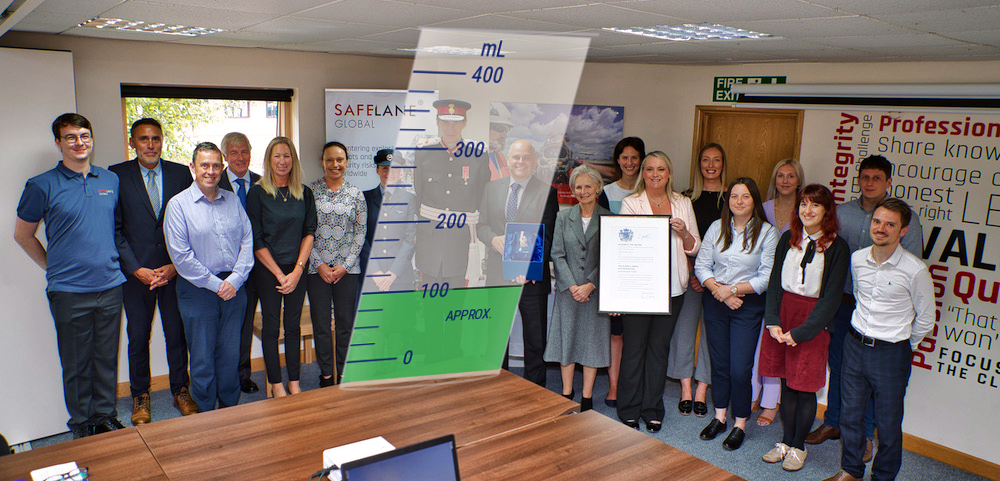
100 mL
